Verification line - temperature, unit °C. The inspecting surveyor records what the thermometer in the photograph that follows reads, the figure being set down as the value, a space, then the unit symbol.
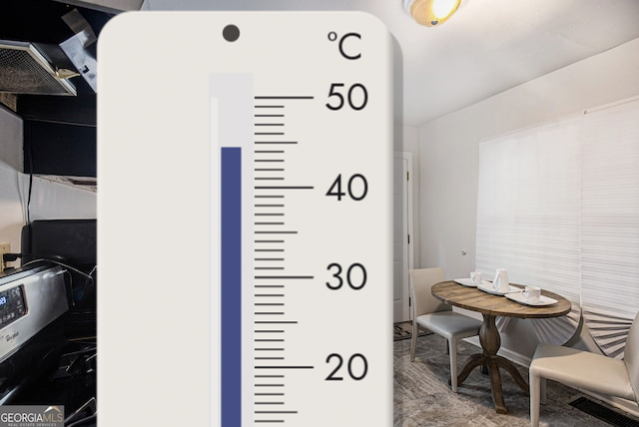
44.5 °C
